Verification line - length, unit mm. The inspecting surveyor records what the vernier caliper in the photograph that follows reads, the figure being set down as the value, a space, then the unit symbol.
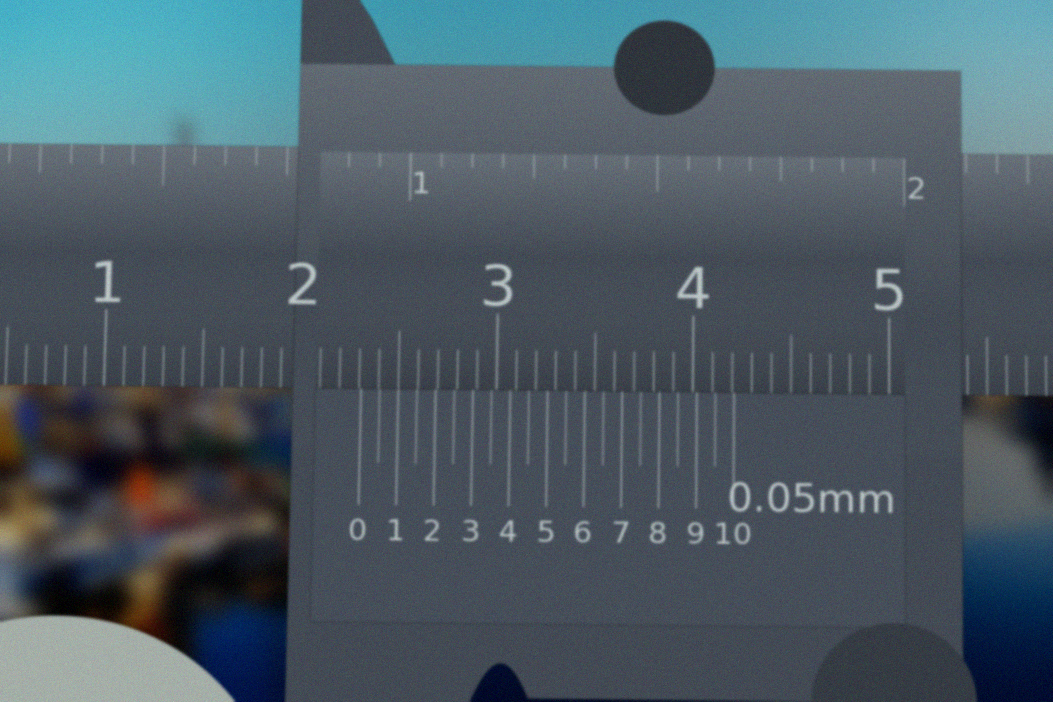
23.1 mm
